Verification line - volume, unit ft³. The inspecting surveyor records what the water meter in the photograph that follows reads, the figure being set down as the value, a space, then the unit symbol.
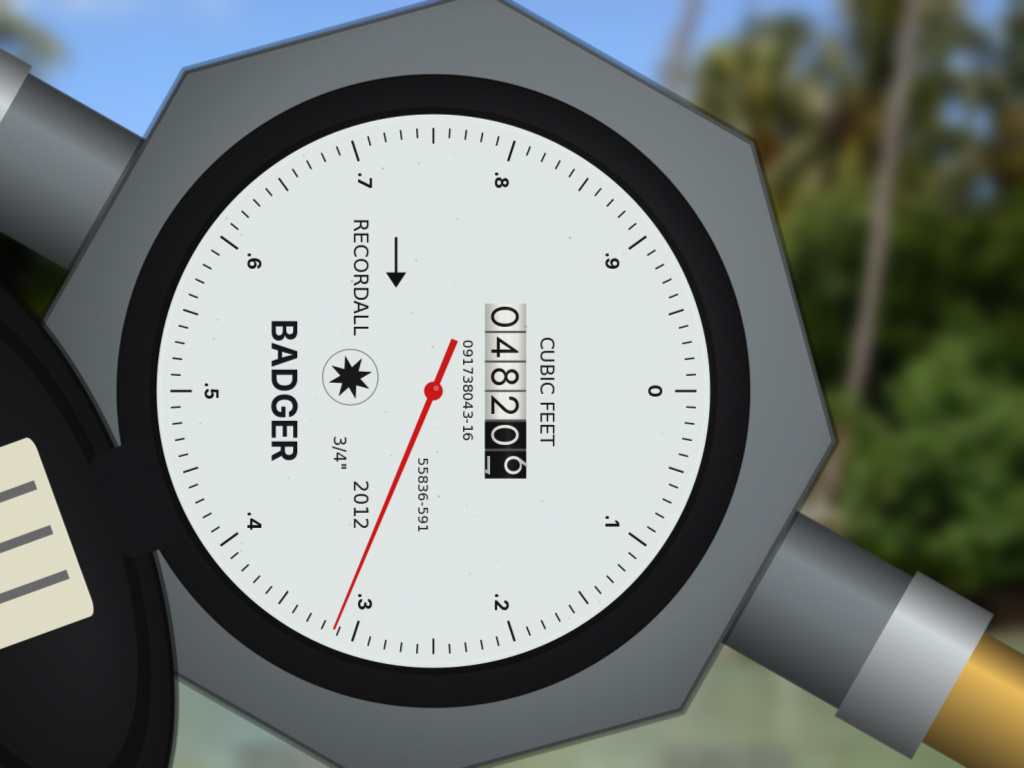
48206.31 ft³
